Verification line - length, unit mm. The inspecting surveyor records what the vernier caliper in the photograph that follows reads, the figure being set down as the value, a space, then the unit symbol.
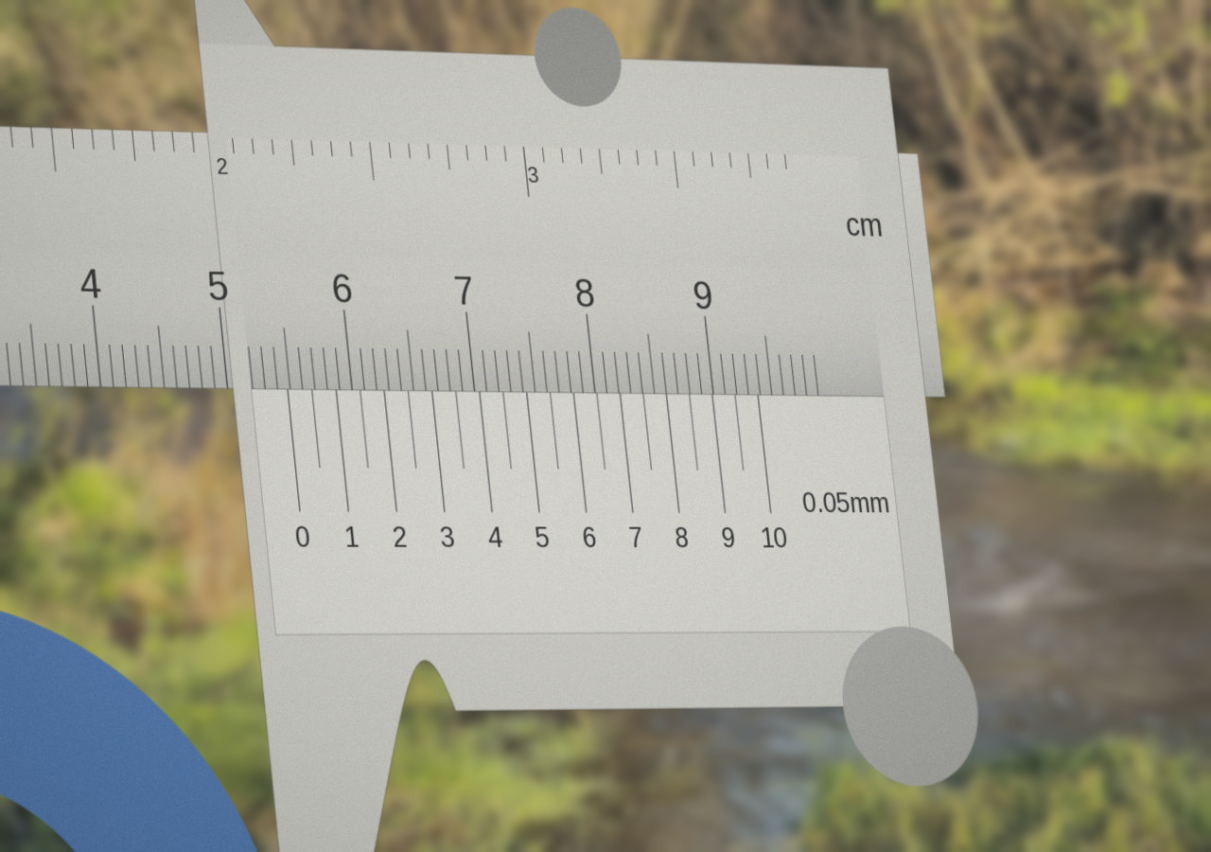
54.8 mm
